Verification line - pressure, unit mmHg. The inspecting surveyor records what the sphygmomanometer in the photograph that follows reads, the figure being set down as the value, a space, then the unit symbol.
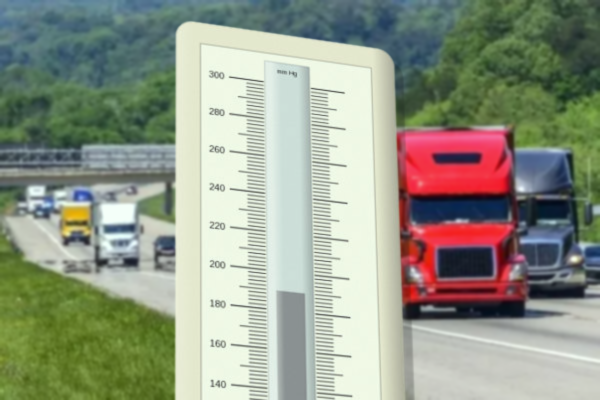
190 mmHg
